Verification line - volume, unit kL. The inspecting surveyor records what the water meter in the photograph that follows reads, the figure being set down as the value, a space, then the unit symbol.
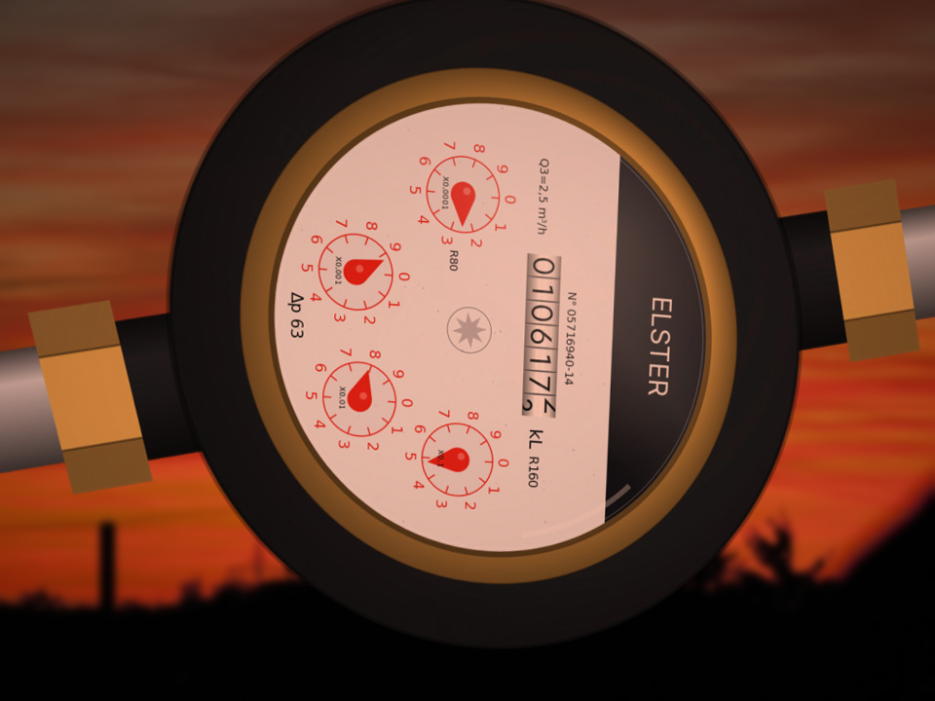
106172.4792 kL
